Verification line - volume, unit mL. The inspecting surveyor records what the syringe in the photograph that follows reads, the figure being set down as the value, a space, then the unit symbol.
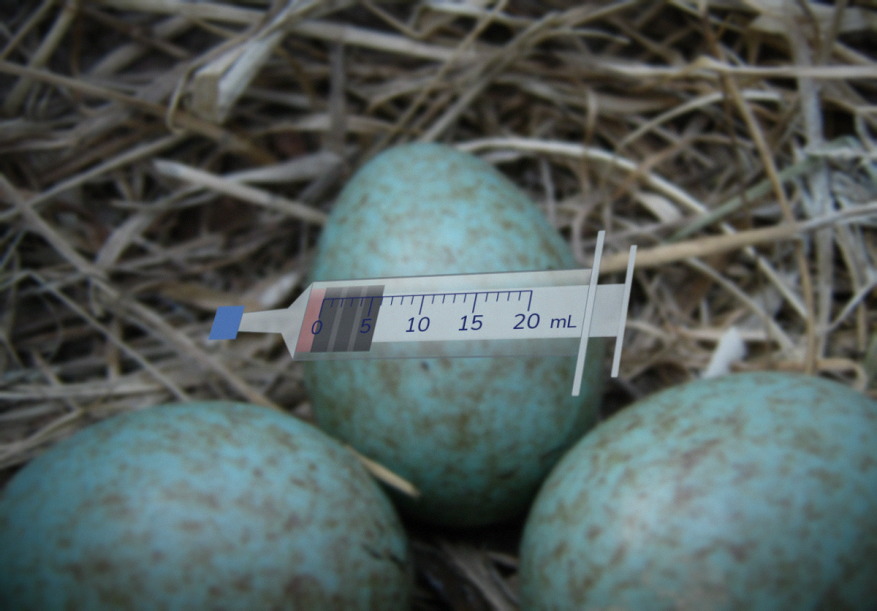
0 mL
